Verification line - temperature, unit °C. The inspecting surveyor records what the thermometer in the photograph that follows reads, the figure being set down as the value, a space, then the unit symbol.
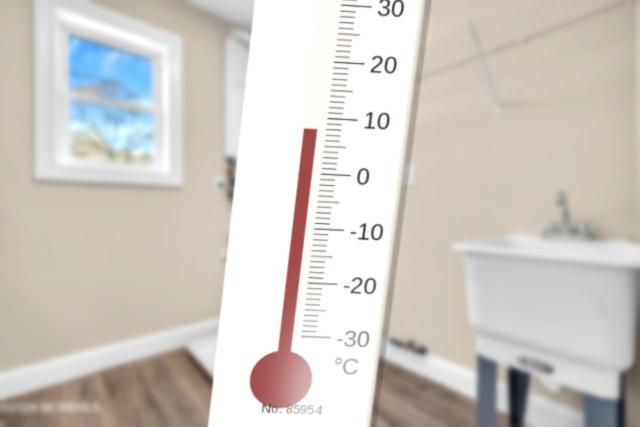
8 °C
